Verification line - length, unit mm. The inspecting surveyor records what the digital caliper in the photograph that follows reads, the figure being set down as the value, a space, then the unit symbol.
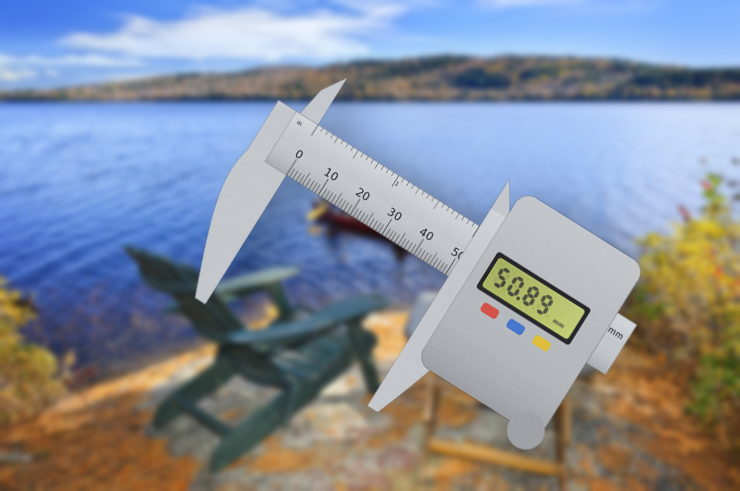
50.89 mm
